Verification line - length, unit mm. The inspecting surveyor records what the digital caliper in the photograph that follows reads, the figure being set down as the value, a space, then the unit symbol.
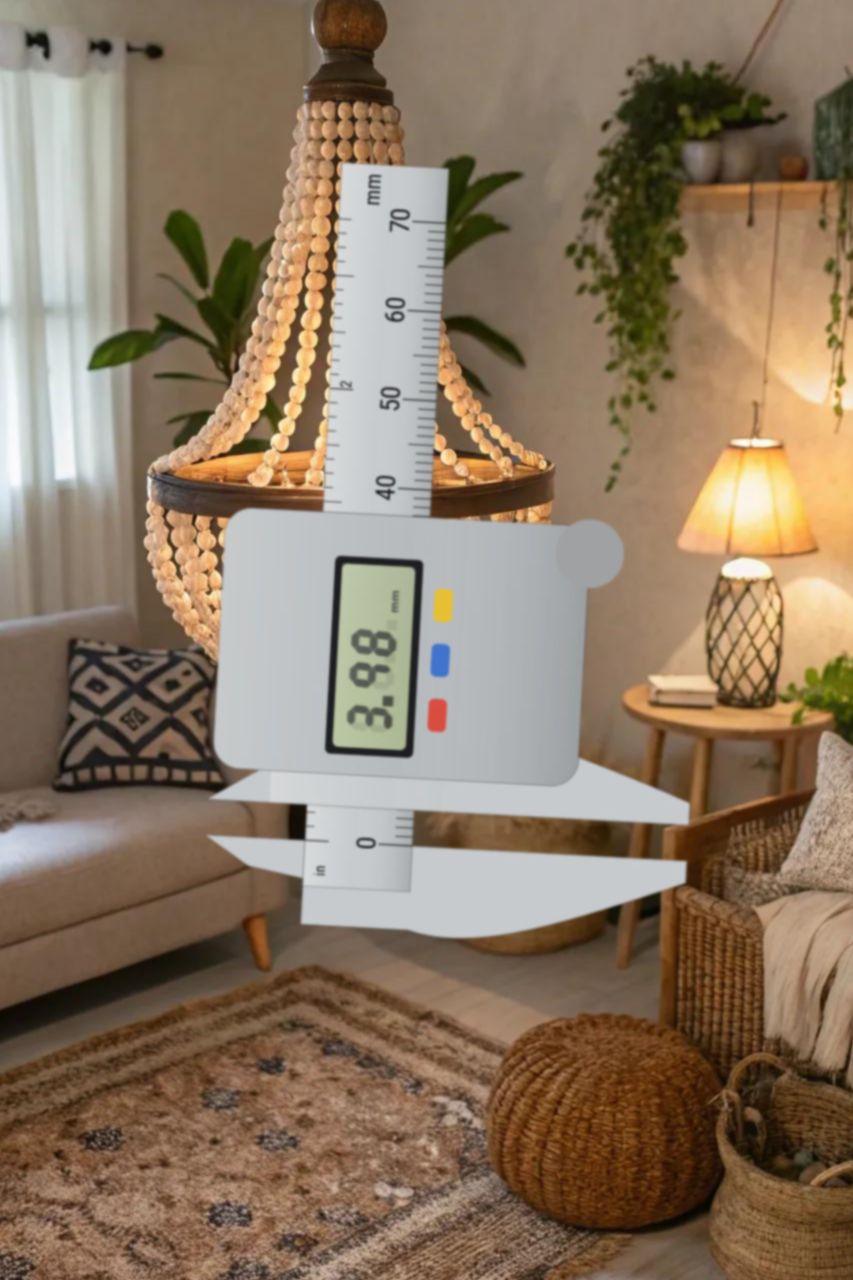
3.98 mm
